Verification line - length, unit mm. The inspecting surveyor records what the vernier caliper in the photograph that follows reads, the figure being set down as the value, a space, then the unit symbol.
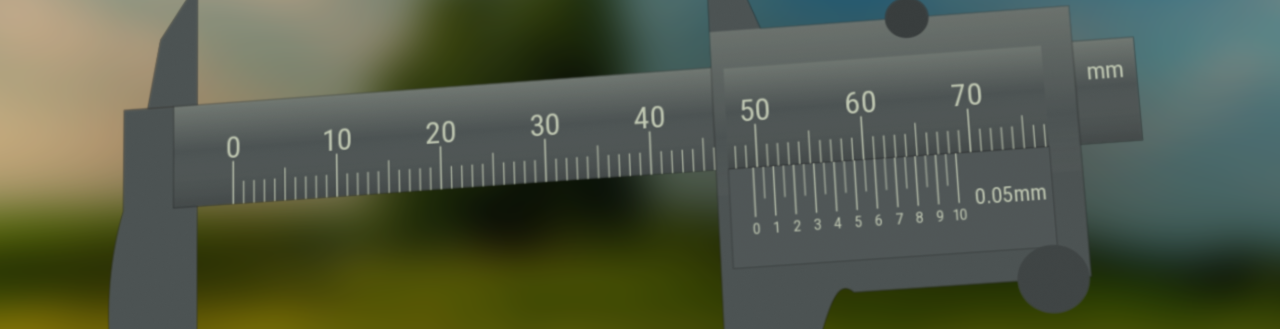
49.6 mm
